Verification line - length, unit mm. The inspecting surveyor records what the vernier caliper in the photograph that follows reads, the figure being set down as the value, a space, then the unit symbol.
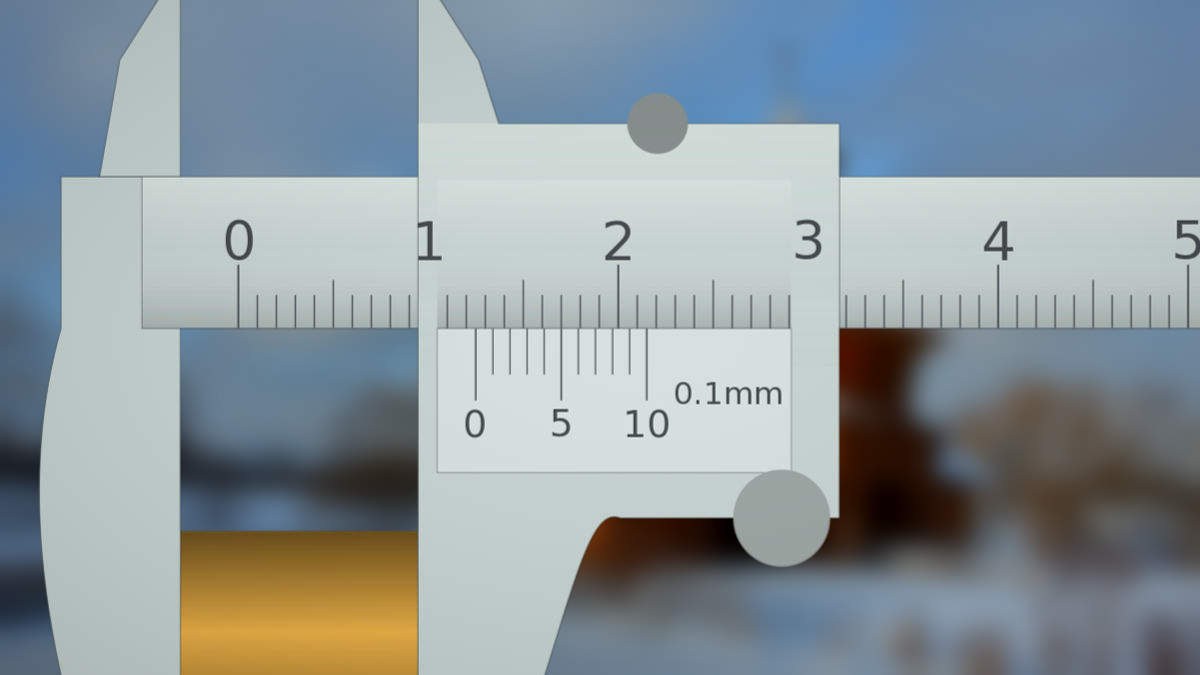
12.5 mm
